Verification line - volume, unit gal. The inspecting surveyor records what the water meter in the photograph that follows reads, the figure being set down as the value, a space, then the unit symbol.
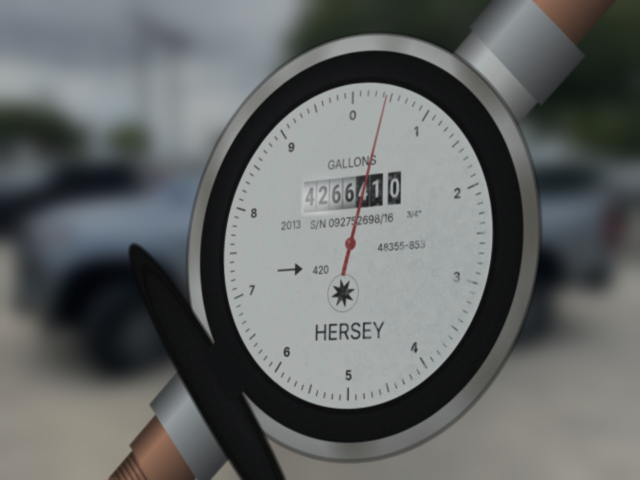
4266410.4 gal
